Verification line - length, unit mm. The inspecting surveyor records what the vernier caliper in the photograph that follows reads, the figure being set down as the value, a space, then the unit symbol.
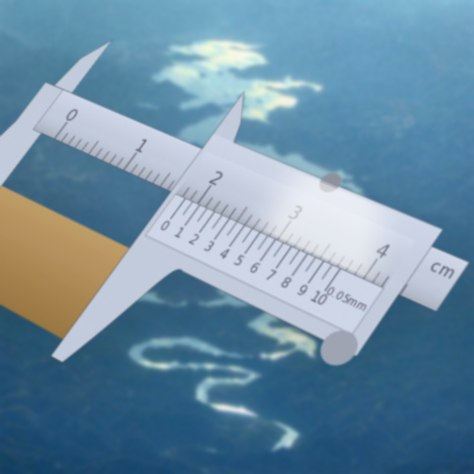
18.4 mm
